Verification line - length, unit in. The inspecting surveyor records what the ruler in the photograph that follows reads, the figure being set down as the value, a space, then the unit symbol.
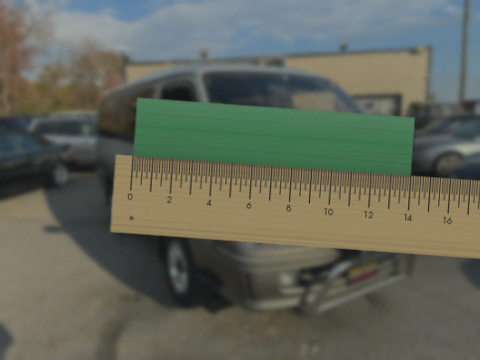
14 in
